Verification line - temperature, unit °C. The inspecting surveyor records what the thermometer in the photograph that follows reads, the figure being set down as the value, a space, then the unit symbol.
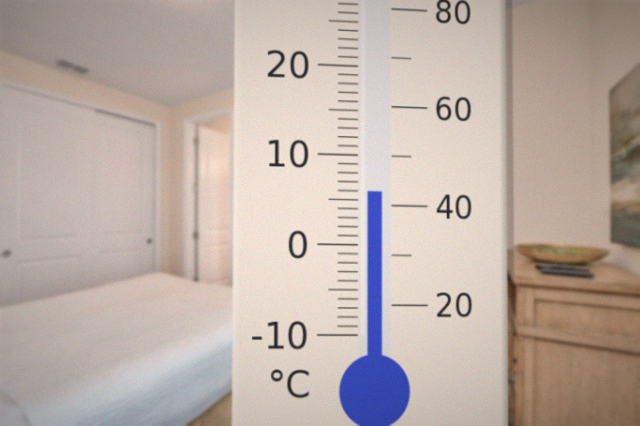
6 °C
